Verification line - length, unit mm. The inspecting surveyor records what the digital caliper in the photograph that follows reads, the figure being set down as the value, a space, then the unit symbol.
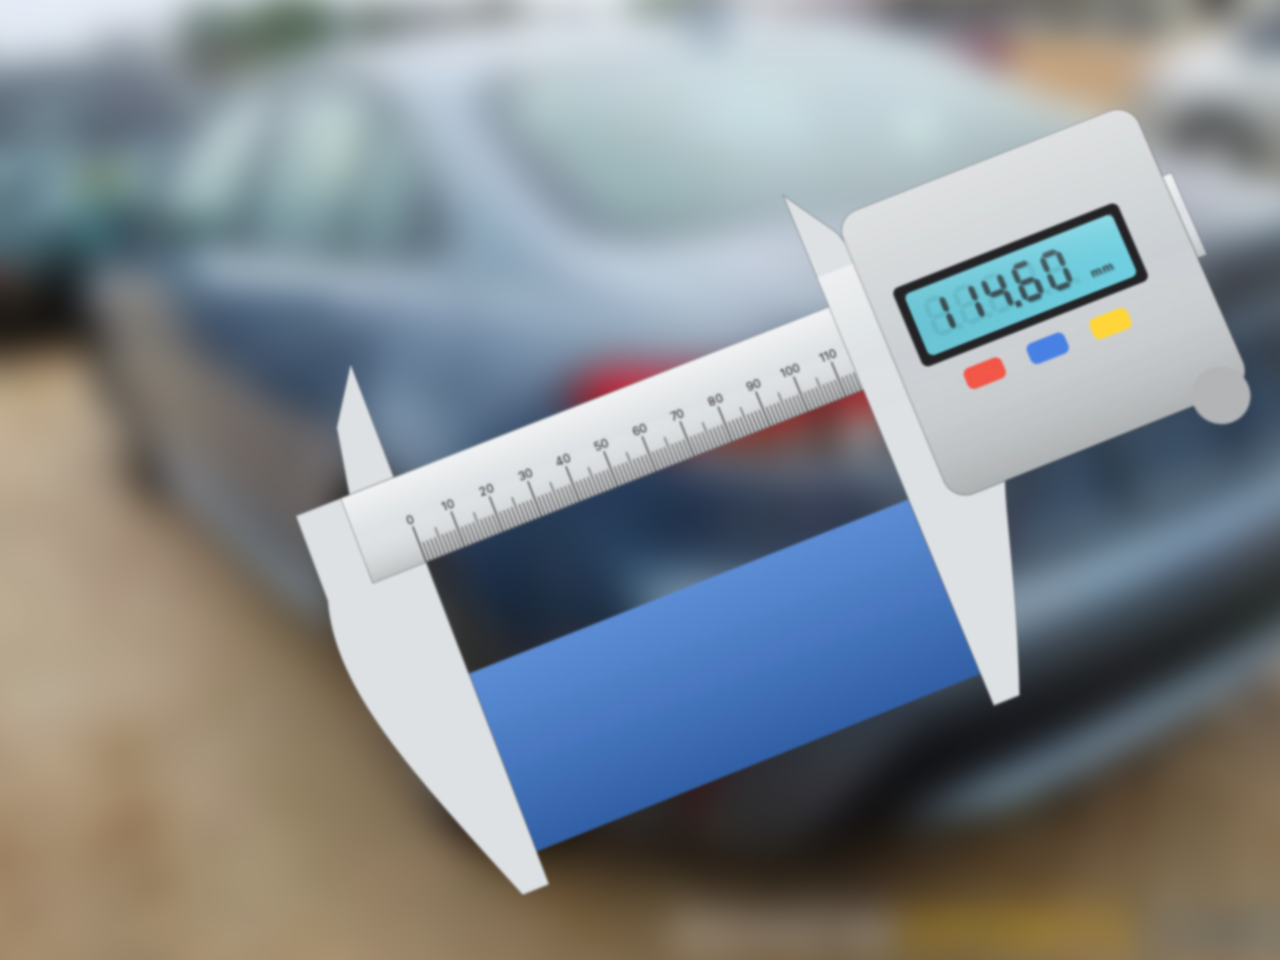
114.60 mm
